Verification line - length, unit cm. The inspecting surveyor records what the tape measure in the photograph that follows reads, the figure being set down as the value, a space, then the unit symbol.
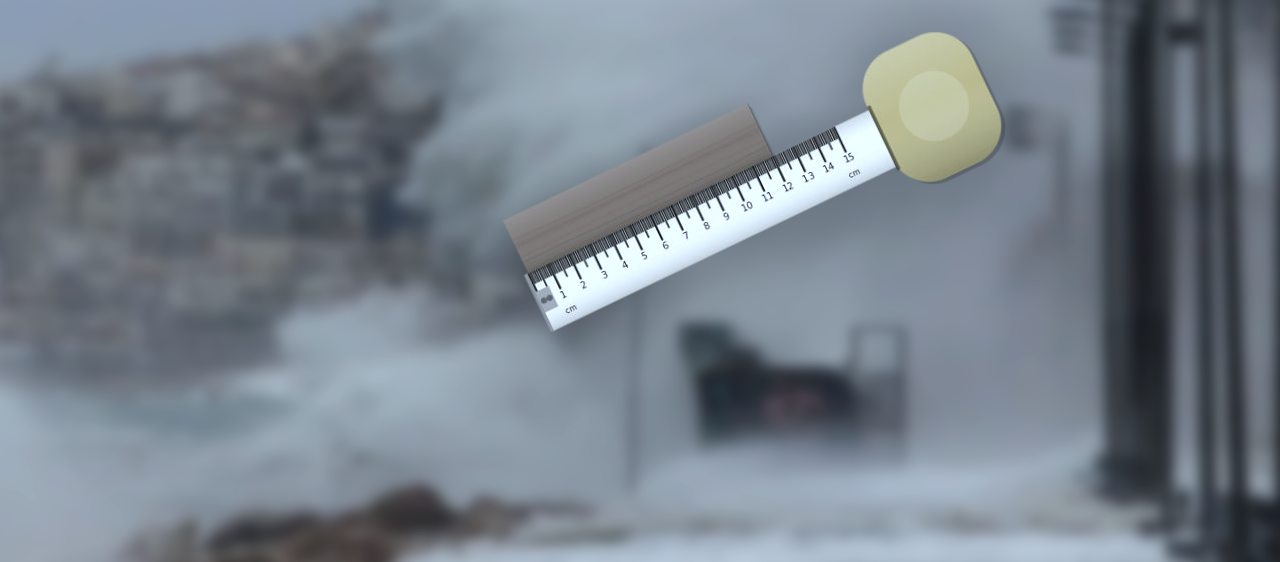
12 cm
